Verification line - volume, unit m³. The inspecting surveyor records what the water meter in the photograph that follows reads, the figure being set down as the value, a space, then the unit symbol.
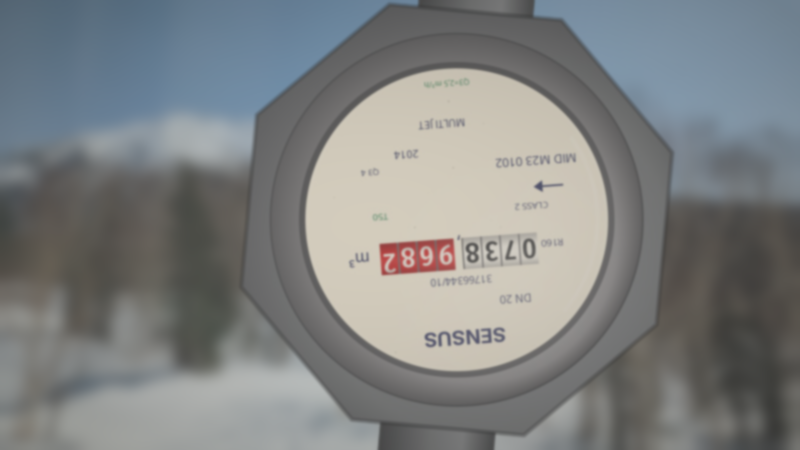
738.9682 m³
